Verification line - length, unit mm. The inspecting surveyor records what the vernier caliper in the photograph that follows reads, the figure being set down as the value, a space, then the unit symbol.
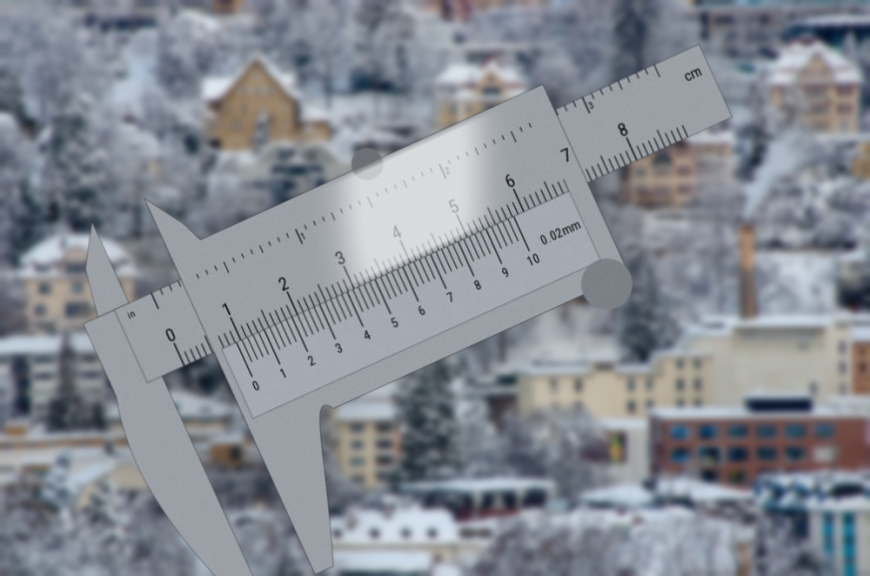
9.2 mm
